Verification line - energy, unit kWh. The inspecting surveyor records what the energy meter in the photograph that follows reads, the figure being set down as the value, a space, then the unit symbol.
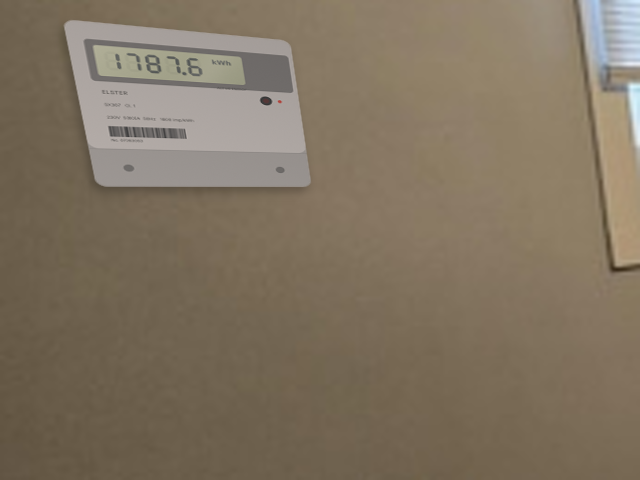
1787.6 kWh
